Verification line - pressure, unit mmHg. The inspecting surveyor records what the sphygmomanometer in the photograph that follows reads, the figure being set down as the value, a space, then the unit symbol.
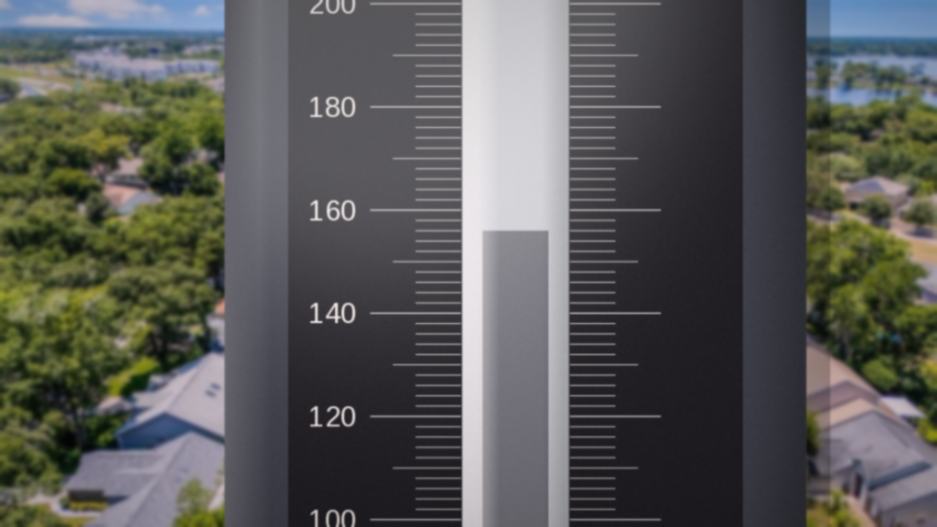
156 mmHg
